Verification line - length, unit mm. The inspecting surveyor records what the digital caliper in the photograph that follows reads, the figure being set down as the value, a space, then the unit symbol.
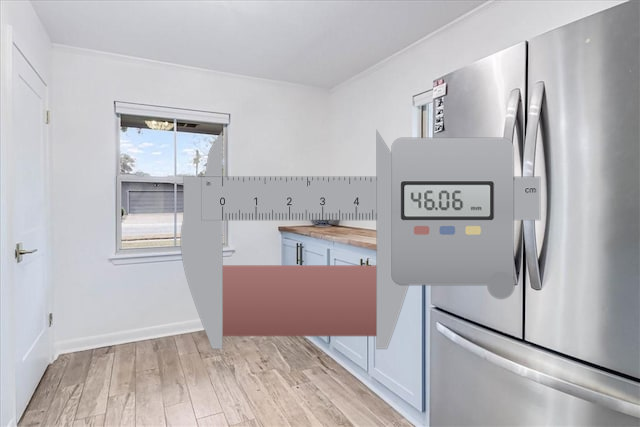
46.06 mm
